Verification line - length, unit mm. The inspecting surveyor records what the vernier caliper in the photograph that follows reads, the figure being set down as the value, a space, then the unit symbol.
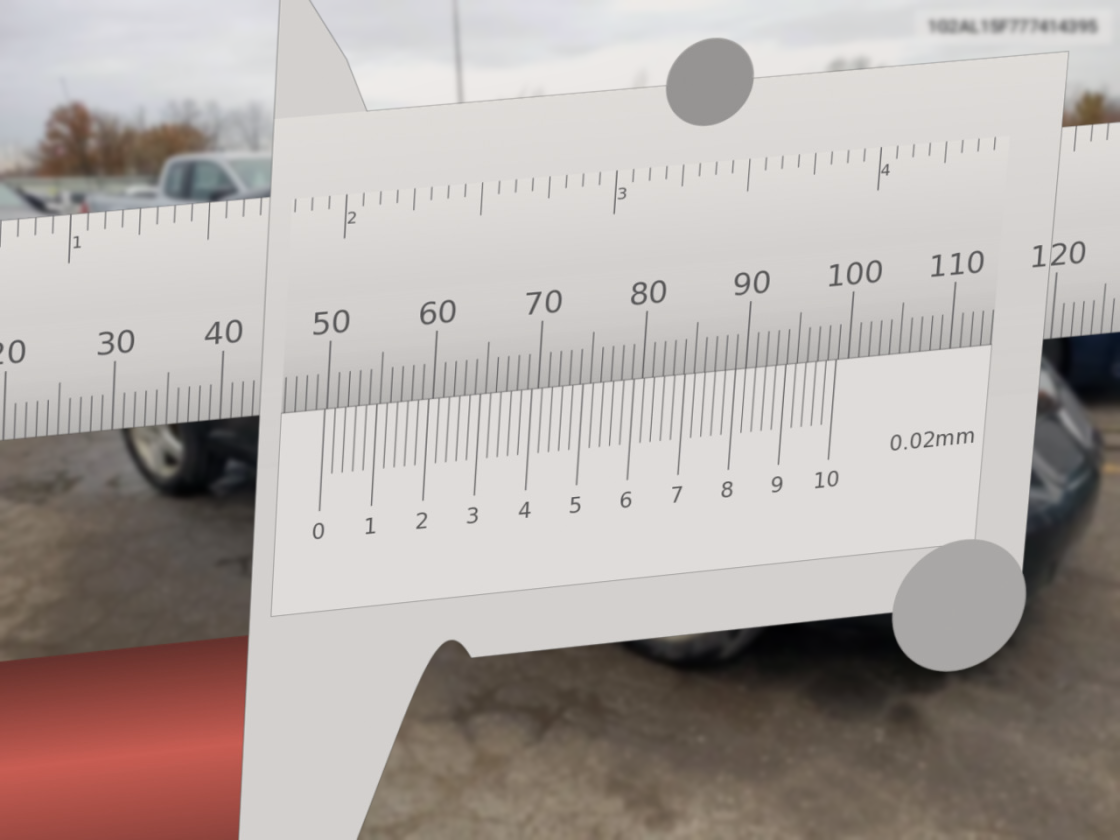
49.8 mm
